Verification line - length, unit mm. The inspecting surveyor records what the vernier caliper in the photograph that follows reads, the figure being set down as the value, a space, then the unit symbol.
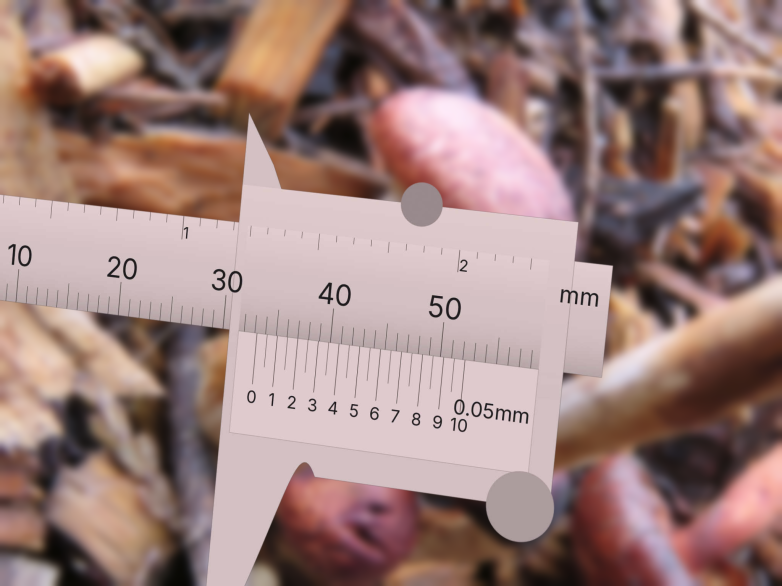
33.2 mm
